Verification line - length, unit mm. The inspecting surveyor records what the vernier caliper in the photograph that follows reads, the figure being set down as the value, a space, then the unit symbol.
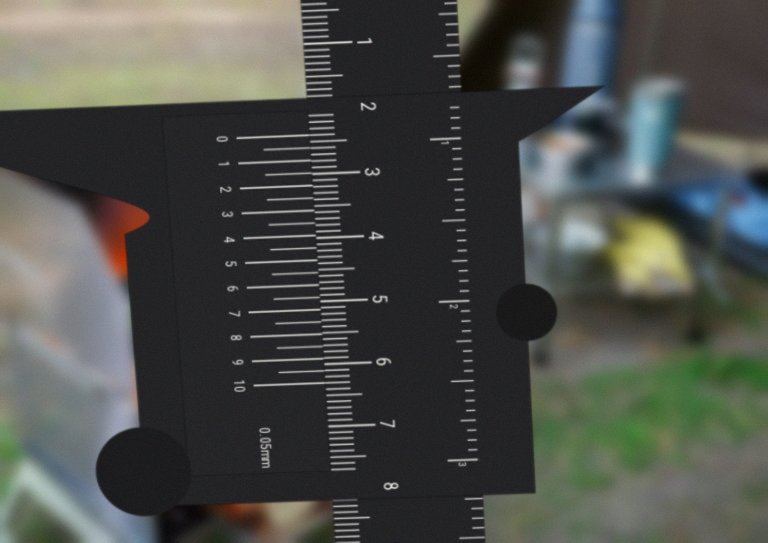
24.0 mm
